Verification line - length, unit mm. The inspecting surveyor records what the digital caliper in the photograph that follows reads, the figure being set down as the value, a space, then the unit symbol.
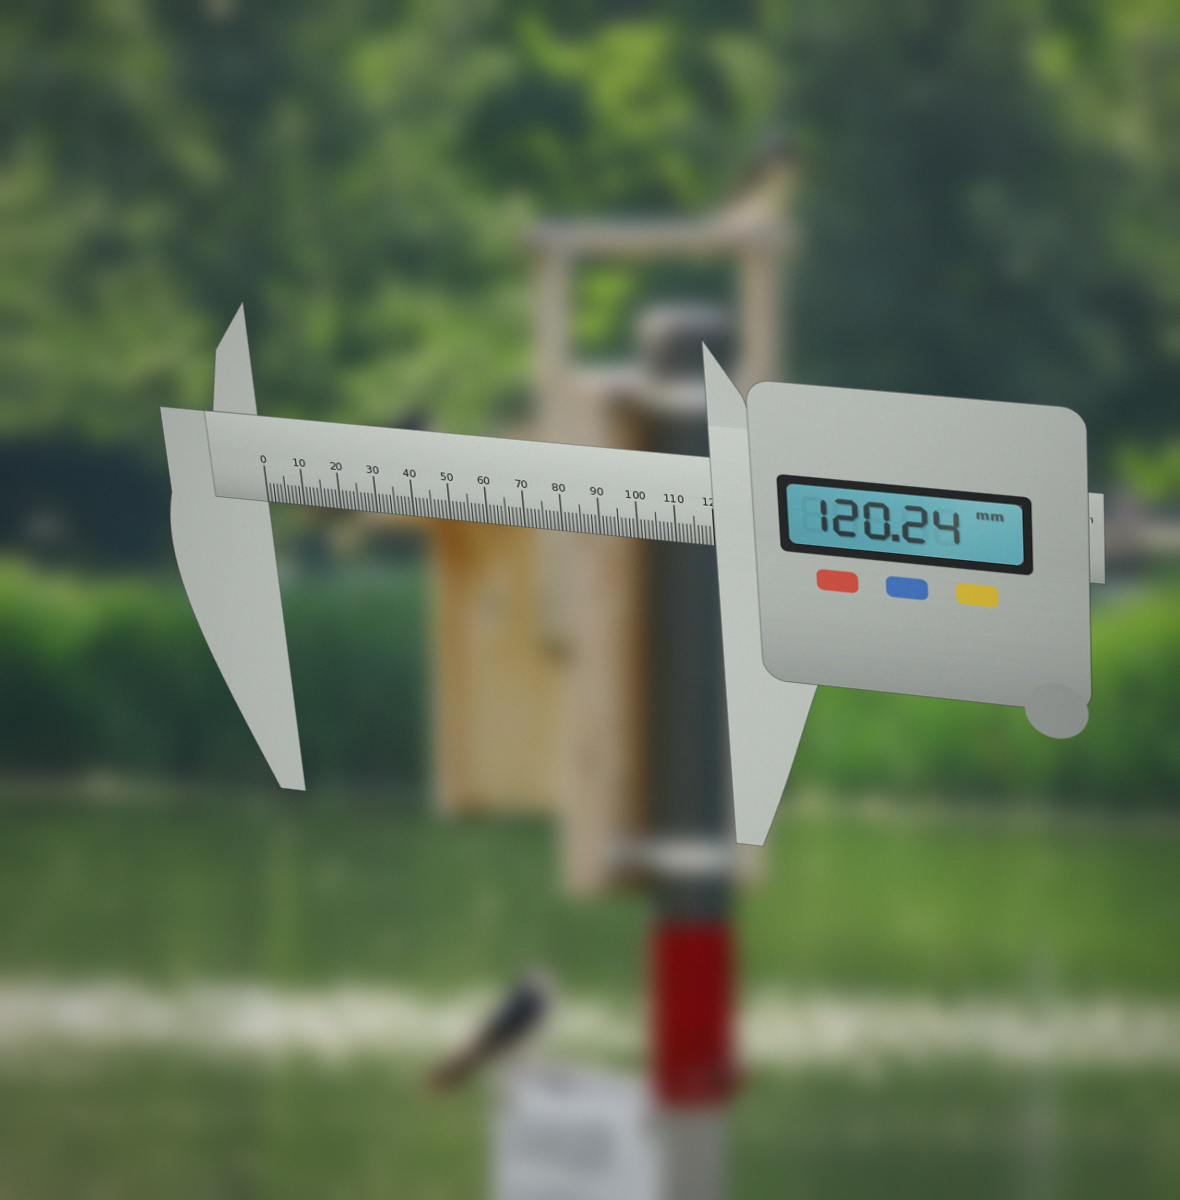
120.24 mm
